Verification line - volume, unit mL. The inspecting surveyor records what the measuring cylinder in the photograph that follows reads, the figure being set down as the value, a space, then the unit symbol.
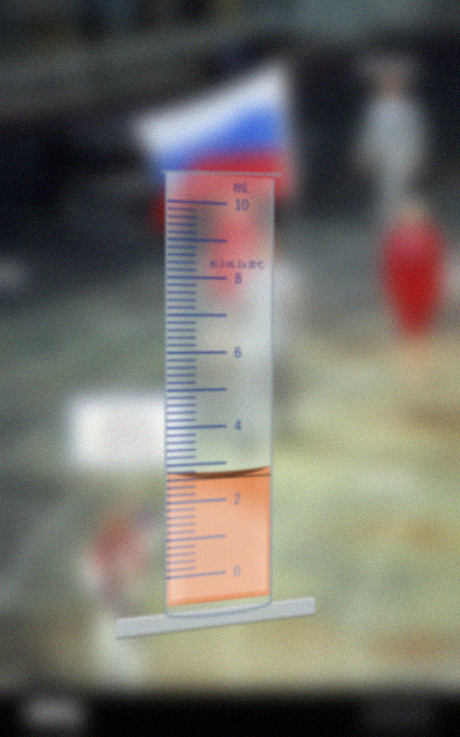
2.6 mL
